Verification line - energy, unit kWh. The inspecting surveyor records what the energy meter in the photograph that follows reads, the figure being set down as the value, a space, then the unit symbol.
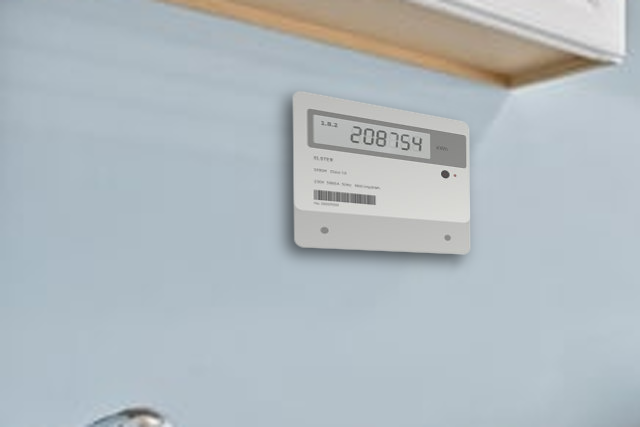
208754 kWh
